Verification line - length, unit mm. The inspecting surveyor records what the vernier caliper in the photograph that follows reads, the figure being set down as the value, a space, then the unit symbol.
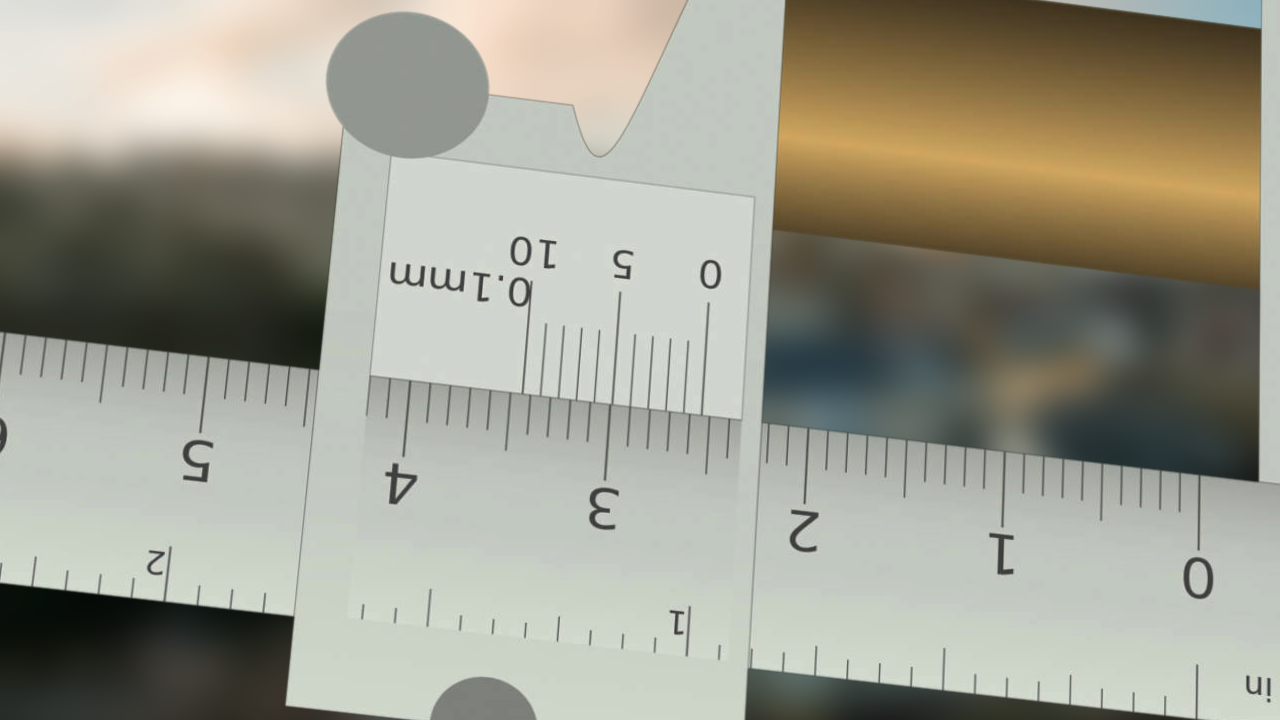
25.4 mm
